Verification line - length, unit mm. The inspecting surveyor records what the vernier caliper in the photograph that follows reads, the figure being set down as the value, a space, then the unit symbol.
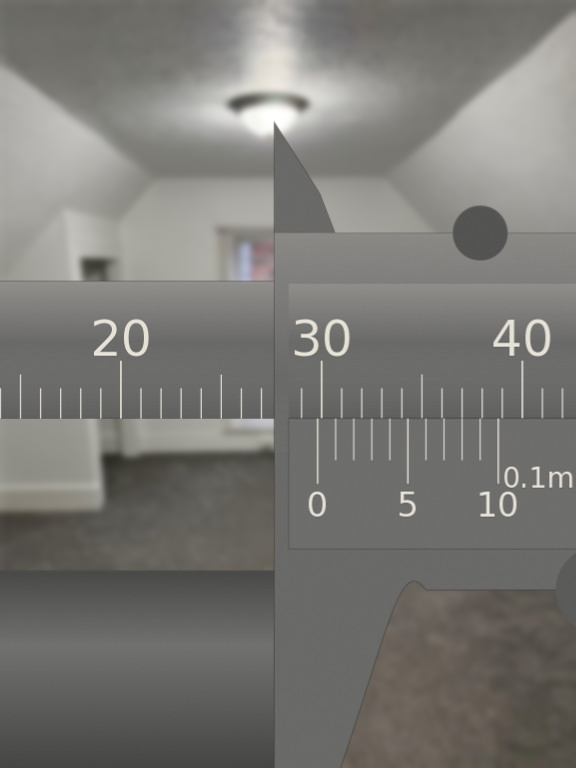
29.8 mm
